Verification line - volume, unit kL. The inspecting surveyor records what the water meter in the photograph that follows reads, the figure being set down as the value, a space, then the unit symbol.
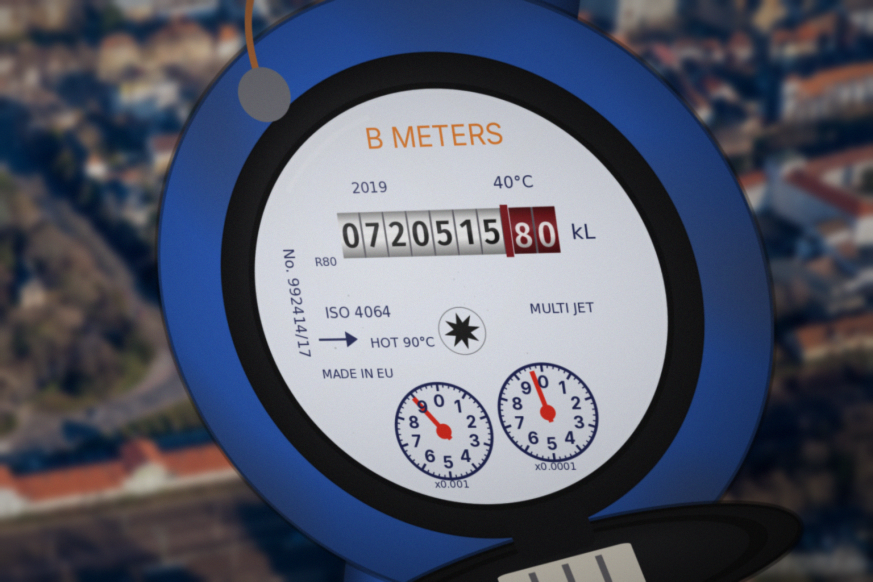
720515.7989 kL
